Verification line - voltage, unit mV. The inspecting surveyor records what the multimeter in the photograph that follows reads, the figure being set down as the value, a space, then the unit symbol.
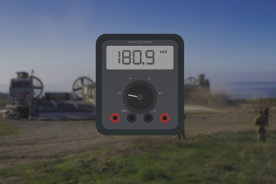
180.9 mV
